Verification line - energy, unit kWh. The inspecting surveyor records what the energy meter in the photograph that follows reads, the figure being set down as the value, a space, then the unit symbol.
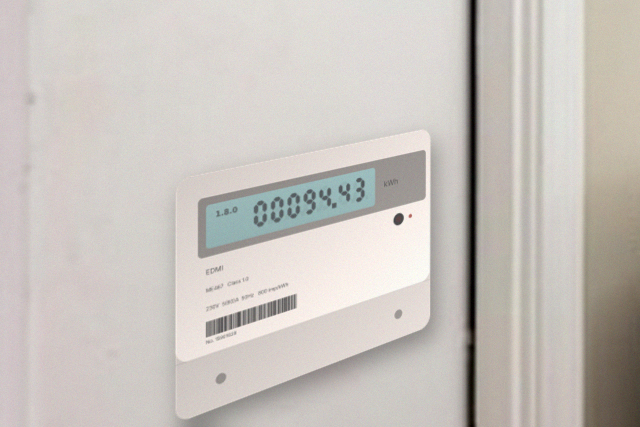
94.43 kWh
